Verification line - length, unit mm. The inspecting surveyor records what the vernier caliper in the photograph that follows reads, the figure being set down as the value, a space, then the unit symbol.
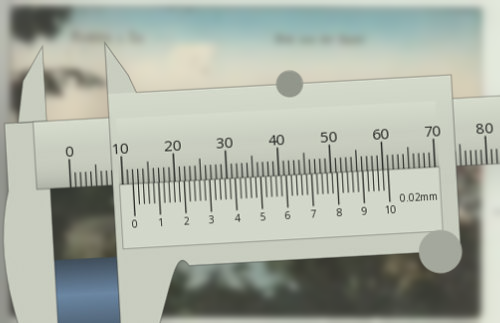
12.0 mm
